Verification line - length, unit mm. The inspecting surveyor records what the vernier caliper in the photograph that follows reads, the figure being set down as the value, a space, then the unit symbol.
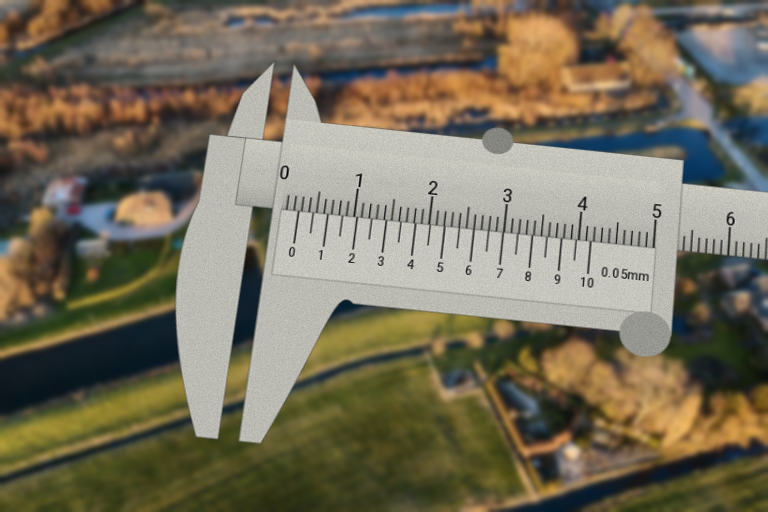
2.6 mm
